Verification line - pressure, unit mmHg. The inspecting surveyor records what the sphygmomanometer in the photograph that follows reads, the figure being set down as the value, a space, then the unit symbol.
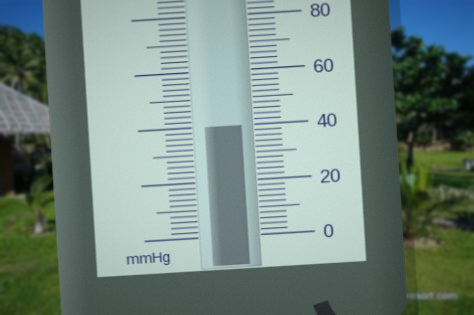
40 mmHg
